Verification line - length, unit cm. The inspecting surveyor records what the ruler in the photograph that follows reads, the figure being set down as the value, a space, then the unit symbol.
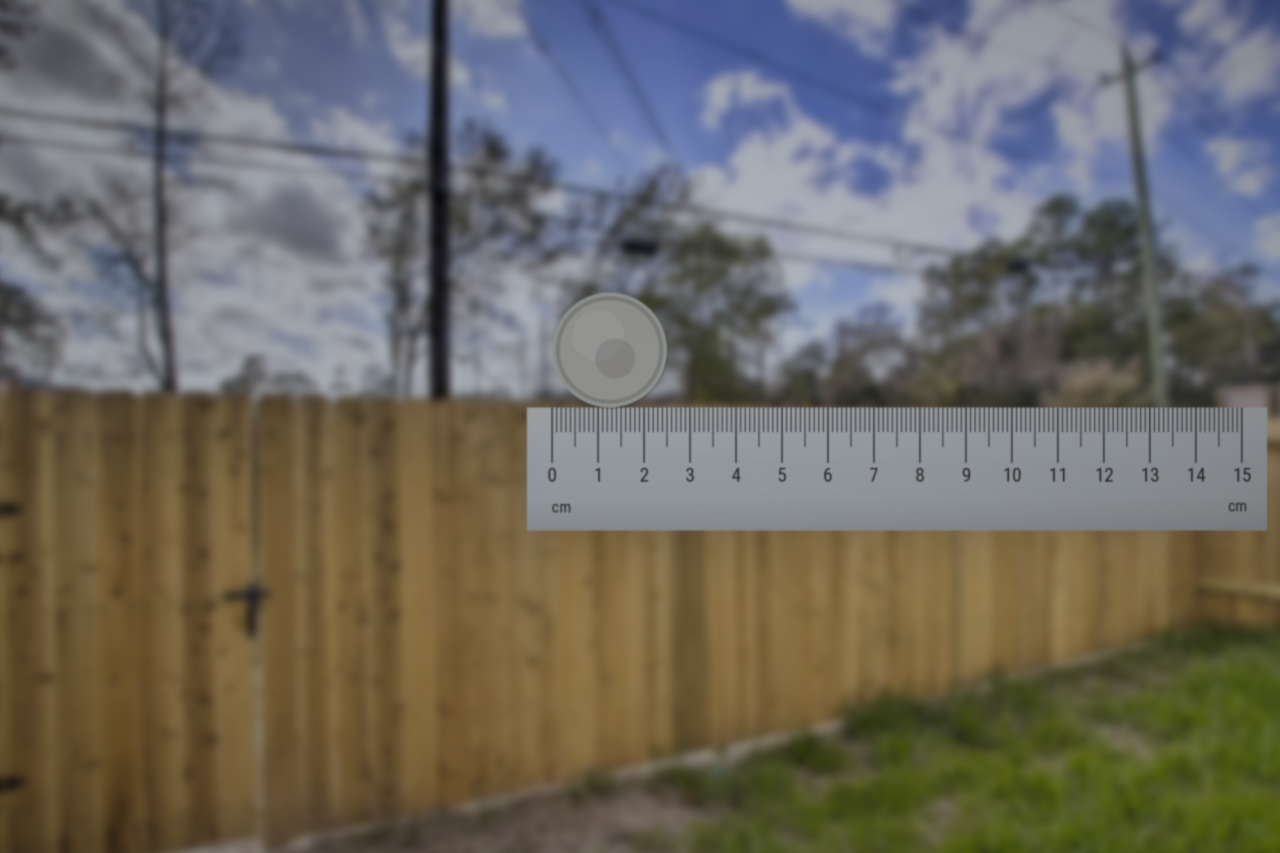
2.5 cm
